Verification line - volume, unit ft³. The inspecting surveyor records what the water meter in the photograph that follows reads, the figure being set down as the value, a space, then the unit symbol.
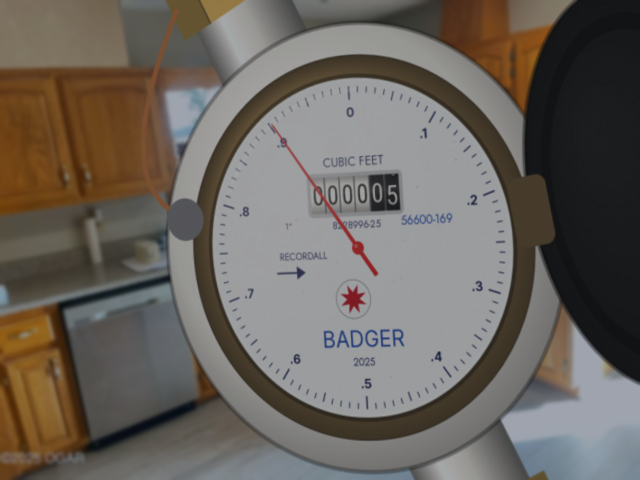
4.90 ft³
